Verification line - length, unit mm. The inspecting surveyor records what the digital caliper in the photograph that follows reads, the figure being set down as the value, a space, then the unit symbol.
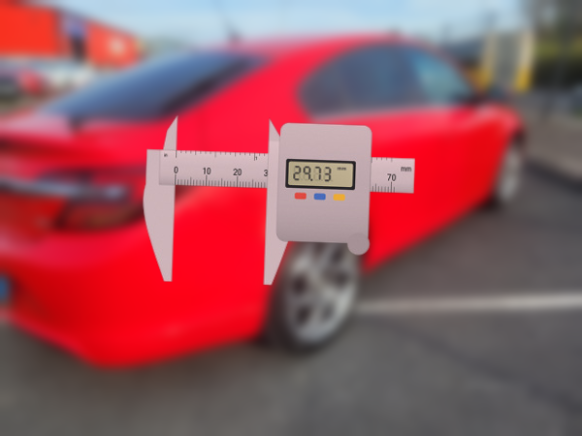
29.73 mm
